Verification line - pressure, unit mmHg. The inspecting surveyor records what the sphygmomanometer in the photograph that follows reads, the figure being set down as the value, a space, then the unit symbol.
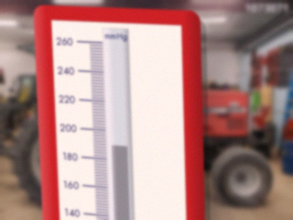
190 mmHg
